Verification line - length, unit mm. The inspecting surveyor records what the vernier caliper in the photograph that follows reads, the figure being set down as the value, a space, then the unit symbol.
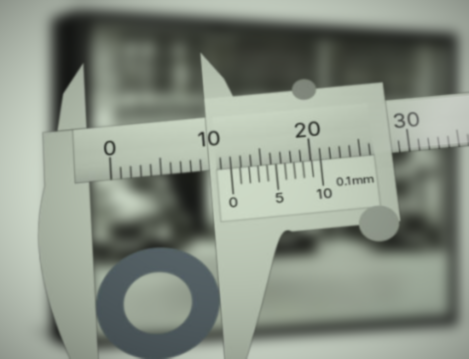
12.0 mm
